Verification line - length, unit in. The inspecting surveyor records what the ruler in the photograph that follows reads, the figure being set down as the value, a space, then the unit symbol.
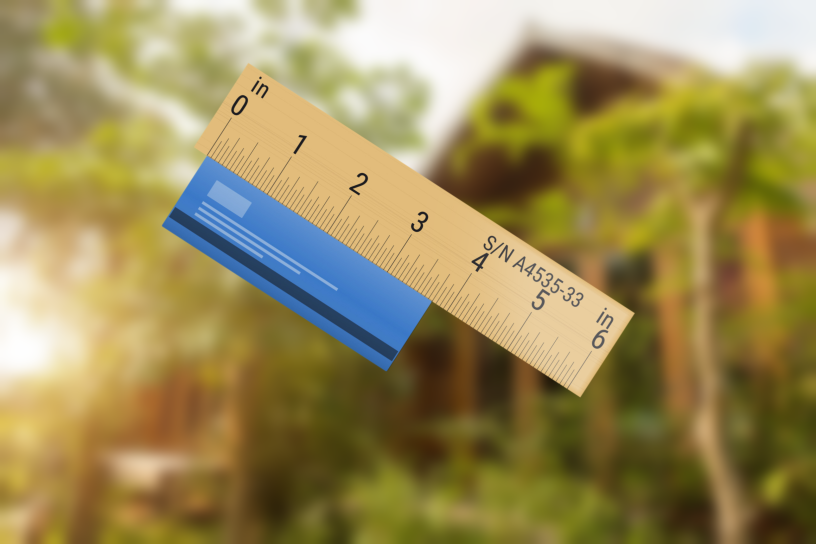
3.75 in
